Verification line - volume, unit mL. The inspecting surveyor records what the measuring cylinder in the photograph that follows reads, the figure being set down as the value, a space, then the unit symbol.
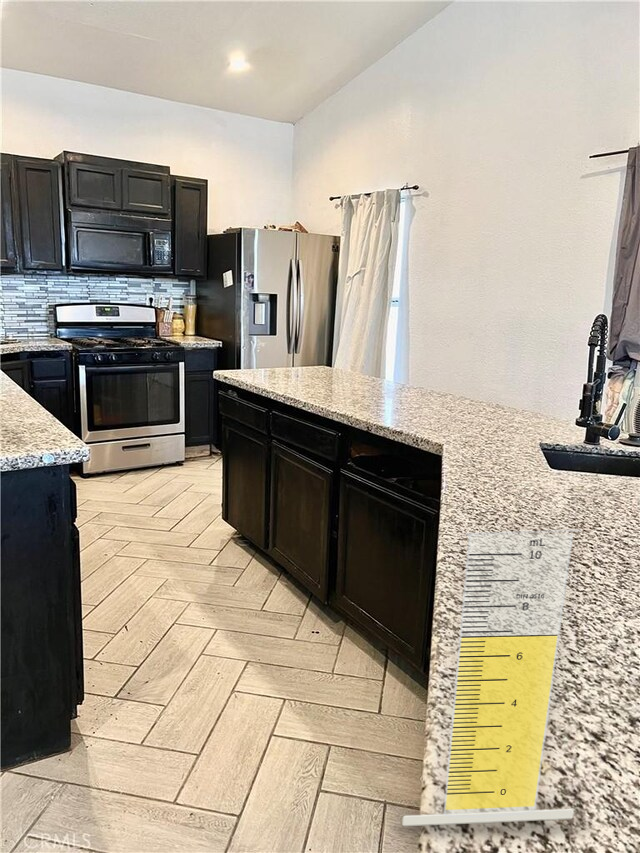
6.8 mL
